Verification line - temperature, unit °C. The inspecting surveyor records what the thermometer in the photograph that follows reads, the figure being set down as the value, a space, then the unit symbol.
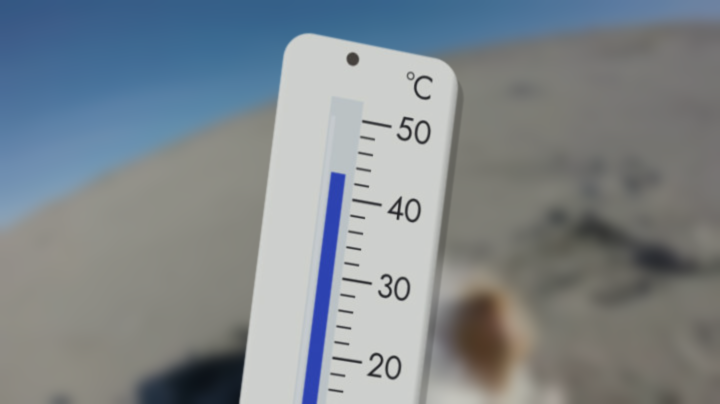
43 °C
